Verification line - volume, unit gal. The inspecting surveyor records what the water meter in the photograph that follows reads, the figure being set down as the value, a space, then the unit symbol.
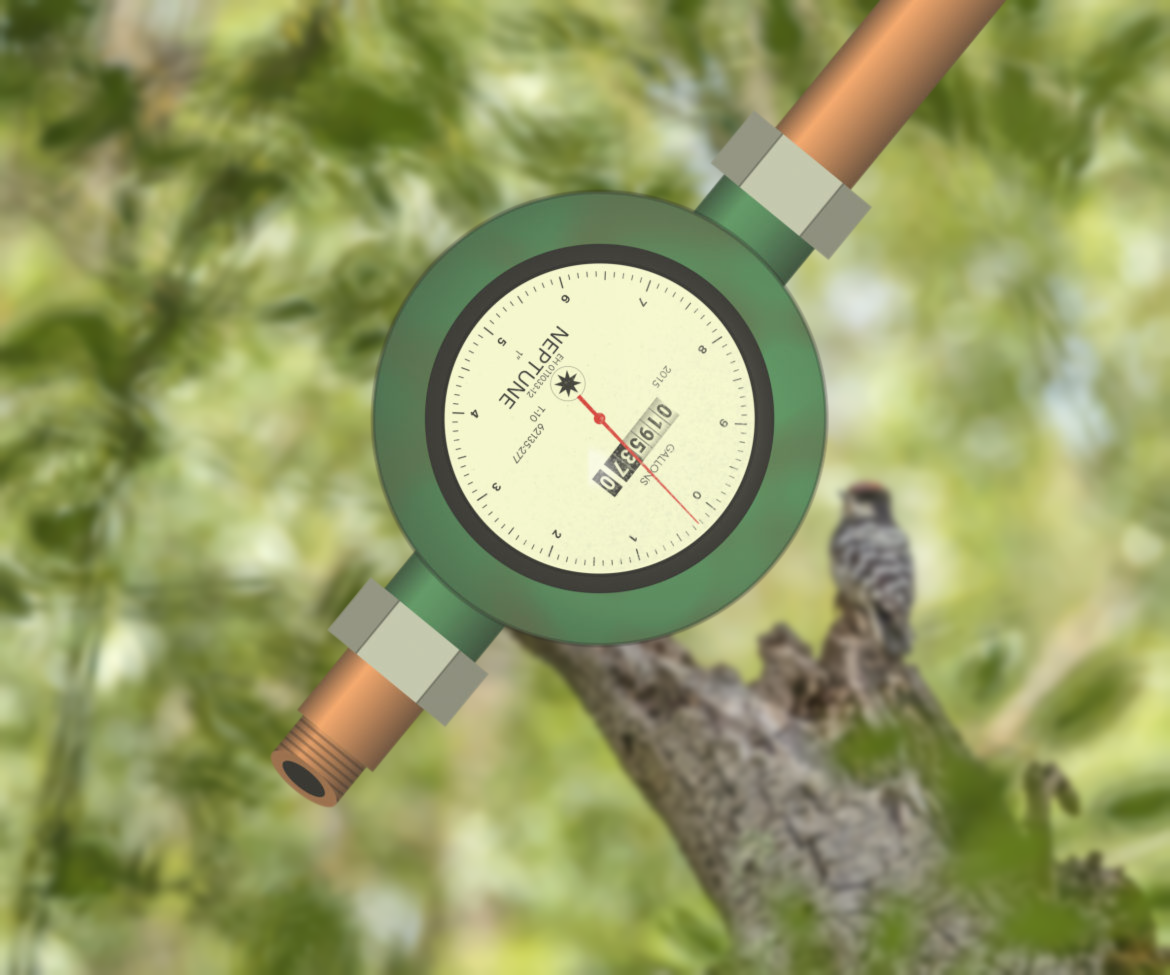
195370.2 gal
